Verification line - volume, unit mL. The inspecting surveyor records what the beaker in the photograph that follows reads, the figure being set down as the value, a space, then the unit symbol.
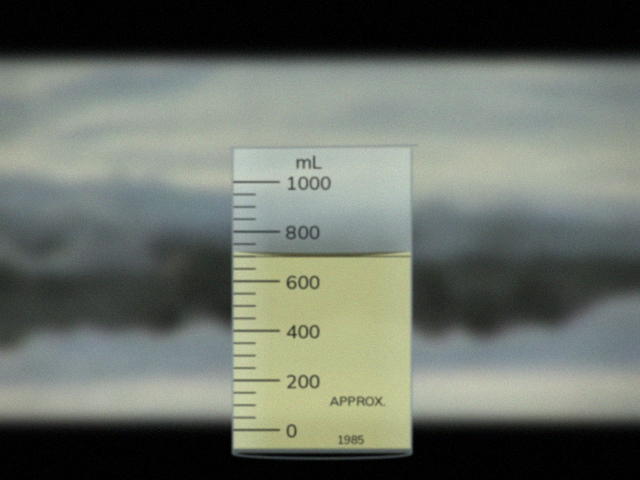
700 mL
